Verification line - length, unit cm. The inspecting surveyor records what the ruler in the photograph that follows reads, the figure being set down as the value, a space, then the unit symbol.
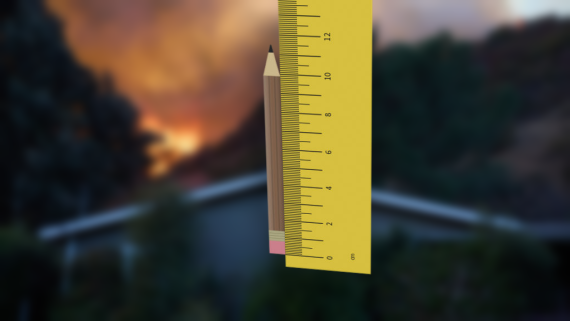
11.5 cm
